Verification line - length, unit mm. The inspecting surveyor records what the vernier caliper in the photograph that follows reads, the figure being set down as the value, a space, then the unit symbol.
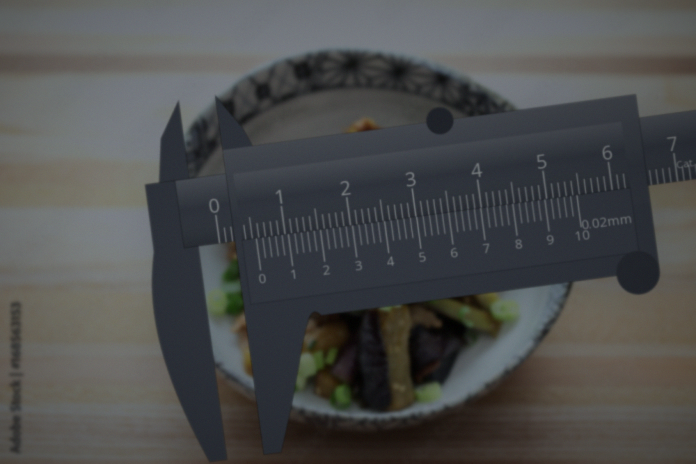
5.6 mm
